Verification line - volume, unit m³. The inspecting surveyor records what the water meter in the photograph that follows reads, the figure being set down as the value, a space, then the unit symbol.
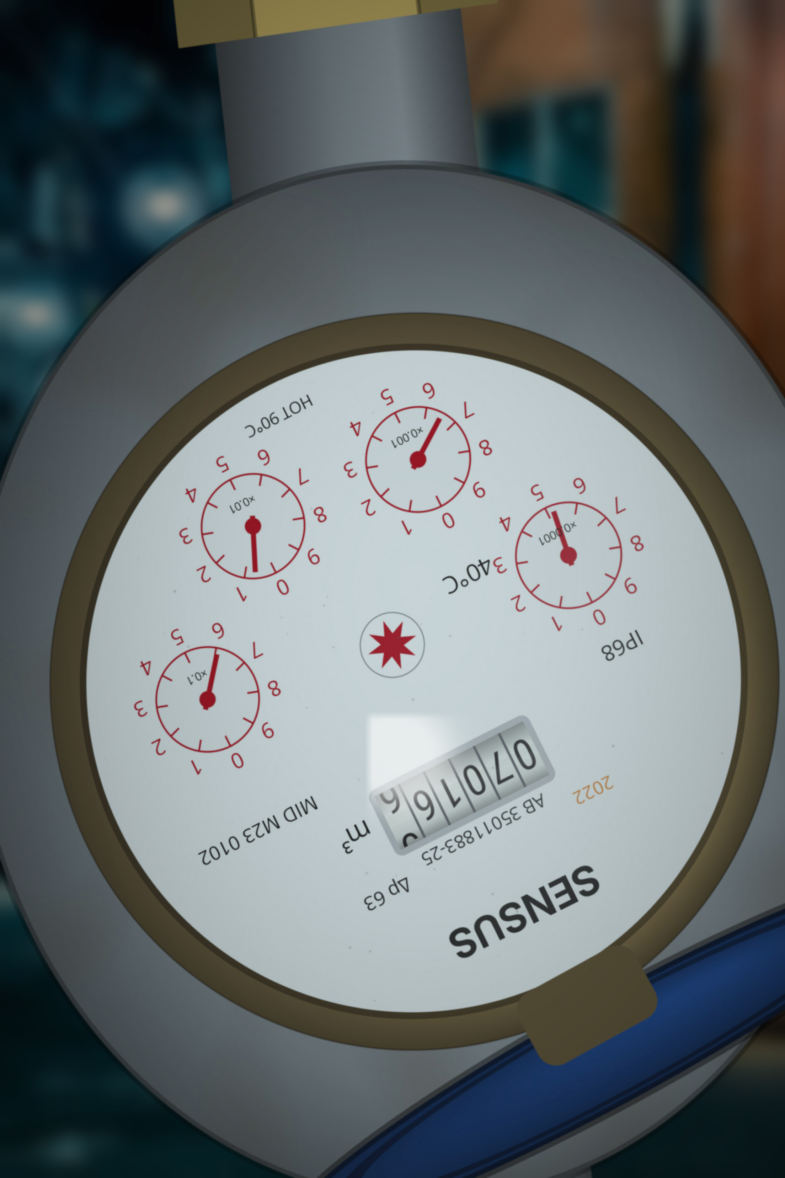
70165.6065 m³
